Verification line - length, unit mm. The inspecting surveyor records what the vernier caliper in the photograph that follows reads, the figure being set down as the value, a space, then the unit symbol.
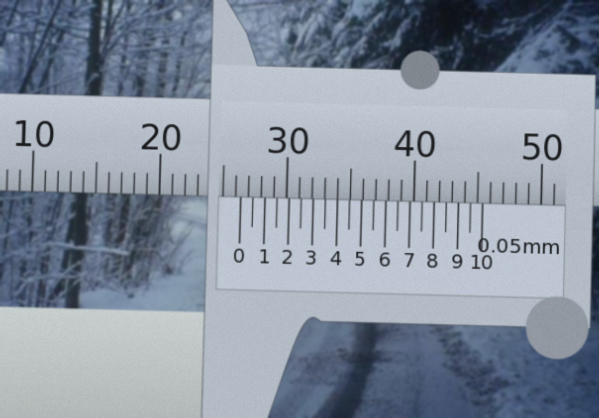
26.4 mm
